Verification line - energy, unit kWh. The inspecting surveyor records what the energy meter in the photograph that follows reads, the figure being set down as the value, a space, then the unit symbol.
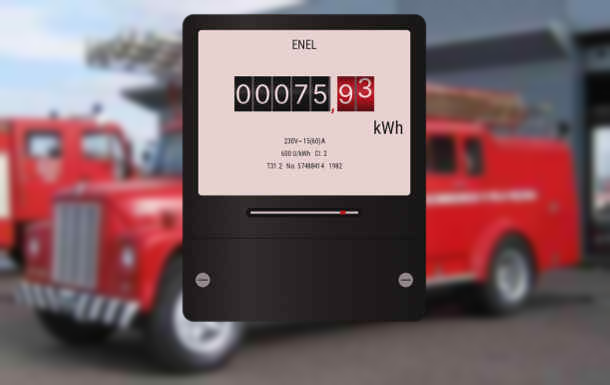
75.93 kWh
